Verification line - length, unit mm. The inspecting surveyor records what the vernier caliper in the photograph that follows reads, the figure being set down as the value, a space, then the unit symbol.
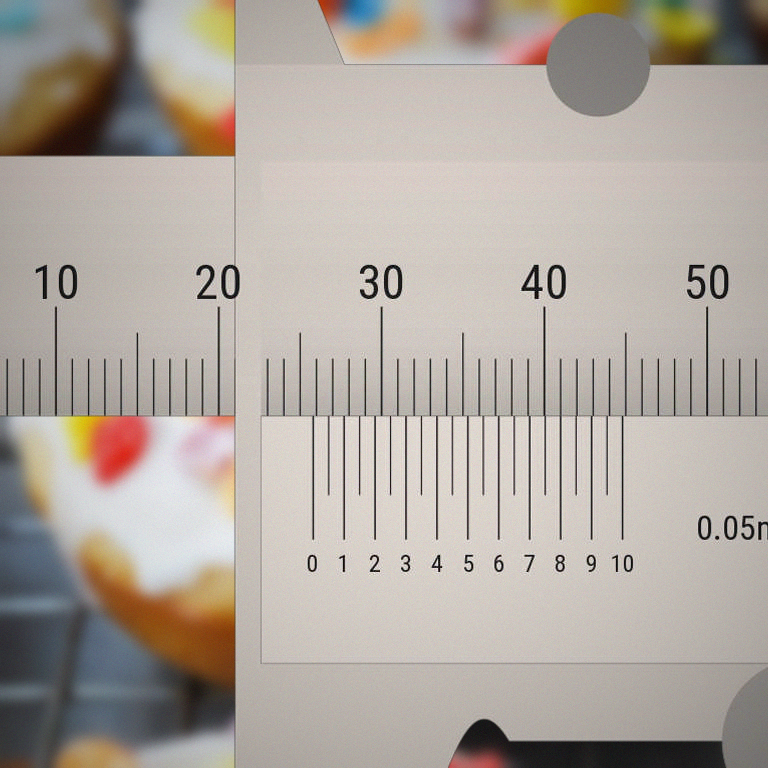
25.8 mm
